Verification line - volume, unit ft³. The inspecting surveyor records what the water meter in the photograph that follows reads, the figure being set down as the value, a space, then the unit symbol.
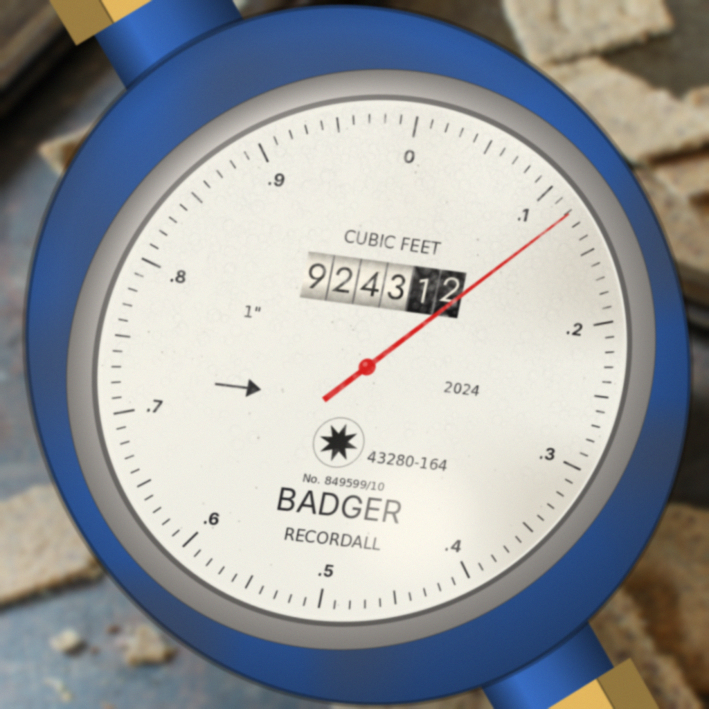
924312.12 ft³
